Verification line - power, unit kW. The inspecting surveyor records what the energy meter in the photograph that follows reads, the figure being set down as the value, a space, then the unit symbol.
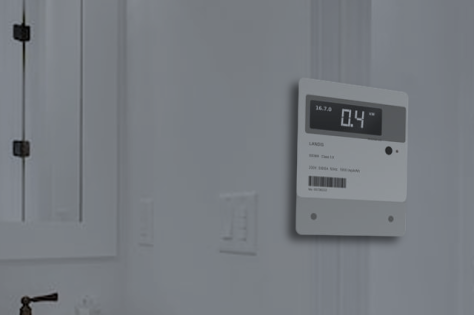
0.4 kW
